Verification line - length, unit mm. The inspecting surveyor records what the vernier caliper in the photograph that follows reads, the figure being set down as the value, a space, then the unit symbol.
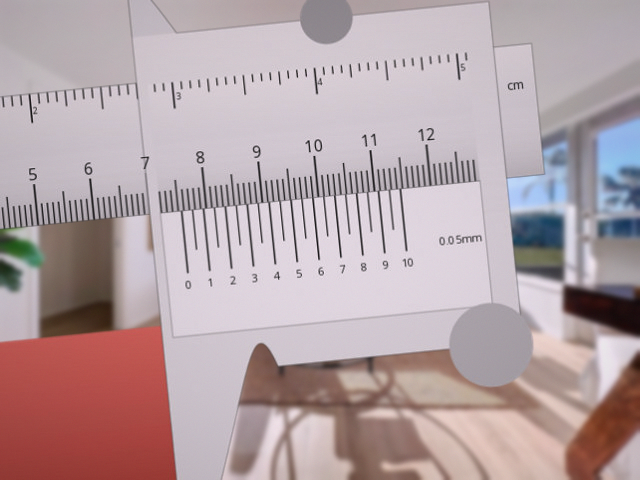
75.6 mm
